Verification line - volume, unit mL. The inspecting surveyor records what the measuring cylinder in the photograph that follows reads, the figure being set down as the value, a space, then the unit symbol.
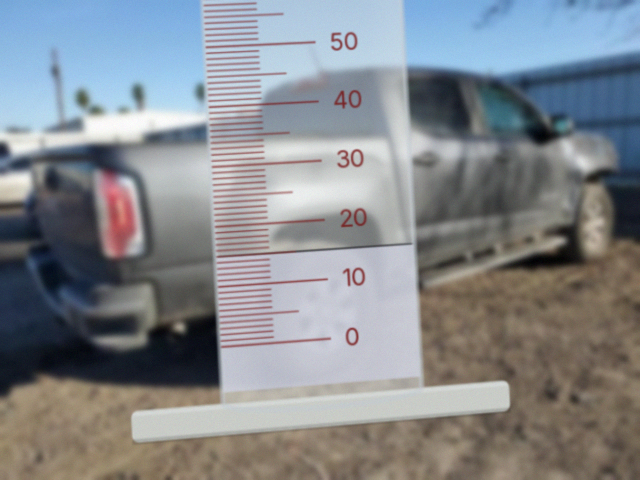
15 mL
